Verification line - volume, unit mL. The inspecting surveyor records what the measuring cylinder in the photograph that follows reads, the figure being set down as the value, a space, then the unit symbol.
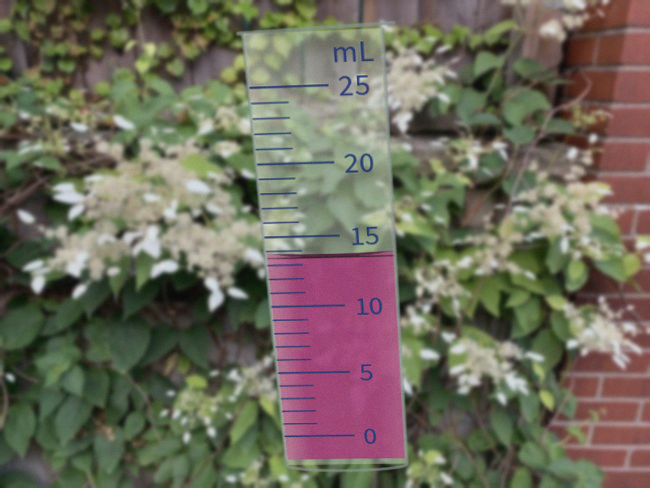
13.5 mL
